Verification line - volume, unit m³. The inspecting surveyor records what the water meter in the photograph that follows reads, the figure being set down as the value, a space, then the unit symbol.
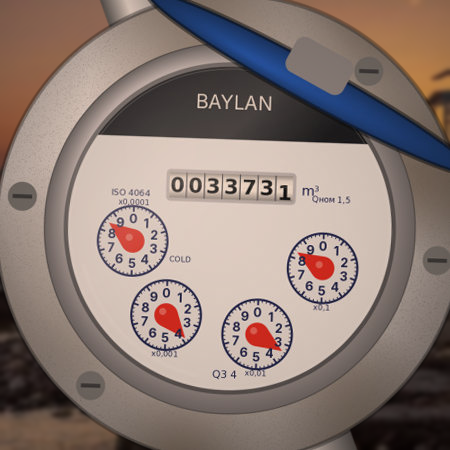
33730.8338 m³
